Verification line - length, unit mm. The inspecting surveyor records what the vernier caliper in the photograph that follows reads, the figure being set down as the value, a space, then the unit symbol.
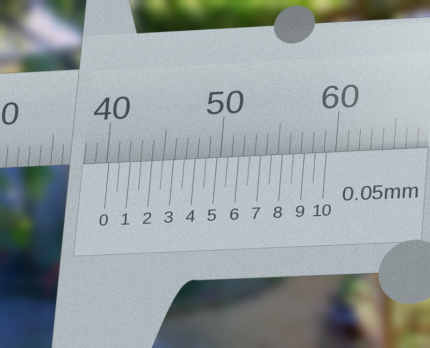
40.2 mm
